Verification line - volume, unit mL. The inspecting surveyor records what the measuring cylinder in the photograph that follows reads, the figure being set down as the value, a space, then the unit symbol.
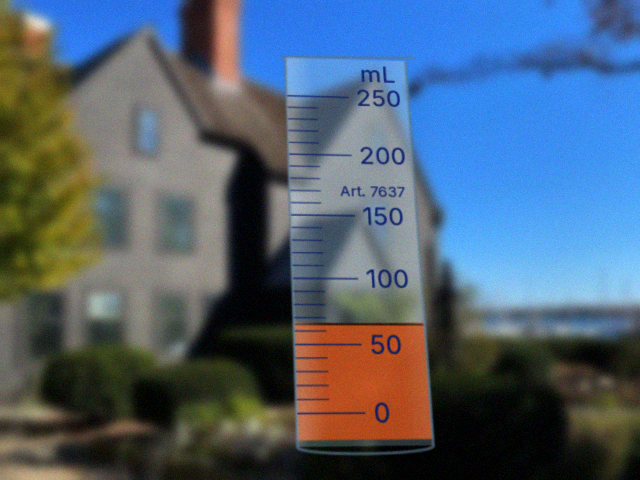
65 mL
